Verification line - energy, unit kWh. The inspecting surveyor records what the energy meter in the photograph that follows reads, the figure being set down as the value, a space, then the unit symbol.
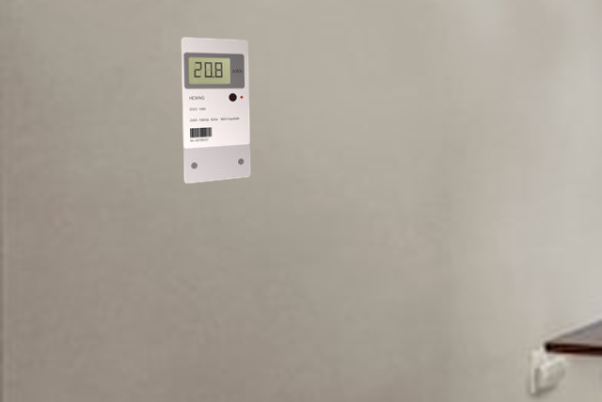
20.8 kWh
